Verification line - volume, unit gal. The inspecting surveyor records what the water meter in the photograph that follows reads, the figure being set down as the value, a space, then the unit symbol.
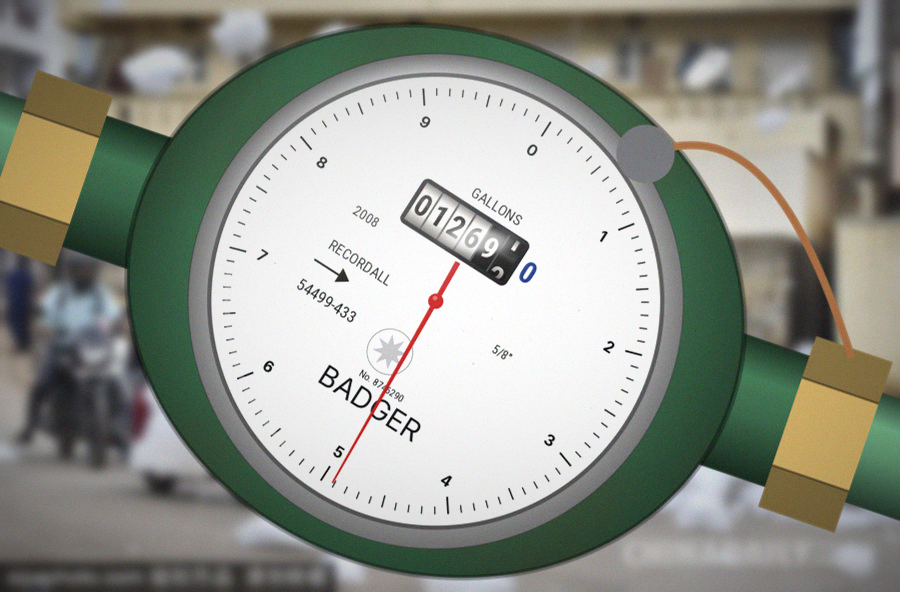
126914.9 gal
